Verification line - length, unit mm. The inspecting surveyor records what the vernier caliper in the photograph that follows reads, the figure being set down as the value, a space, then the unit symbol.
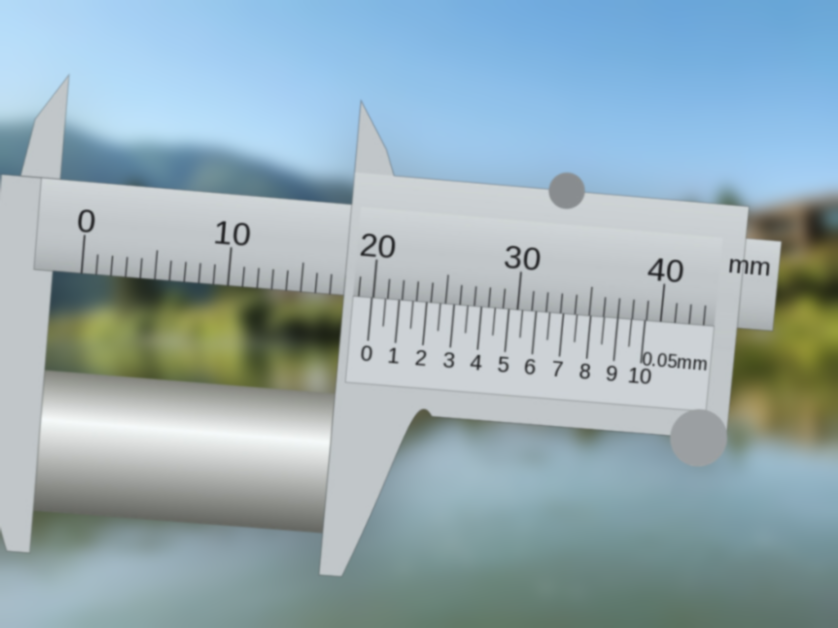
19.9 mm
